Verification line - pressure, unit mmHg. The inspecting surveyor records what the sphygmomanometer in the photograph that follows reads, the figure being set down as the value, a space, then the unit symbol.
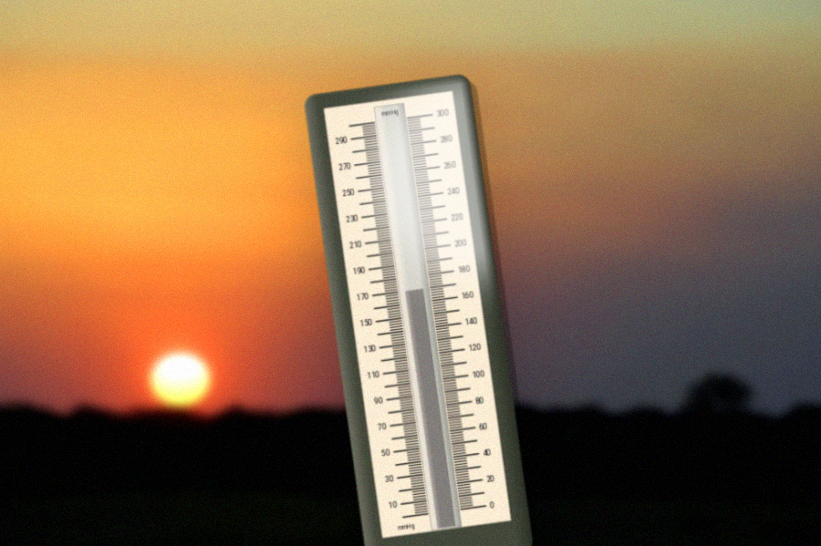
170 mmHg
